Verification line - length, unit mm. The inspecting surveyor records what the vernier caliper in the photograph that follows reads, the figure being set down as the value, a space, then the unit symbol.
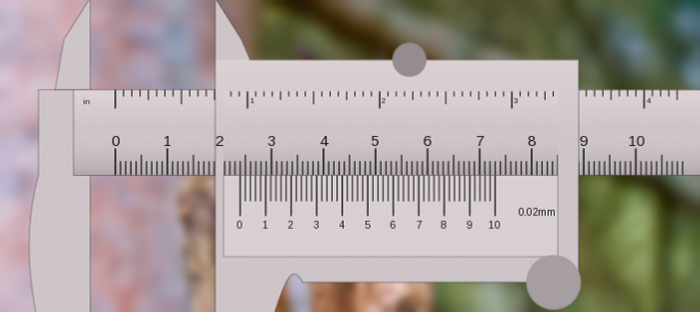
24.0 mm
